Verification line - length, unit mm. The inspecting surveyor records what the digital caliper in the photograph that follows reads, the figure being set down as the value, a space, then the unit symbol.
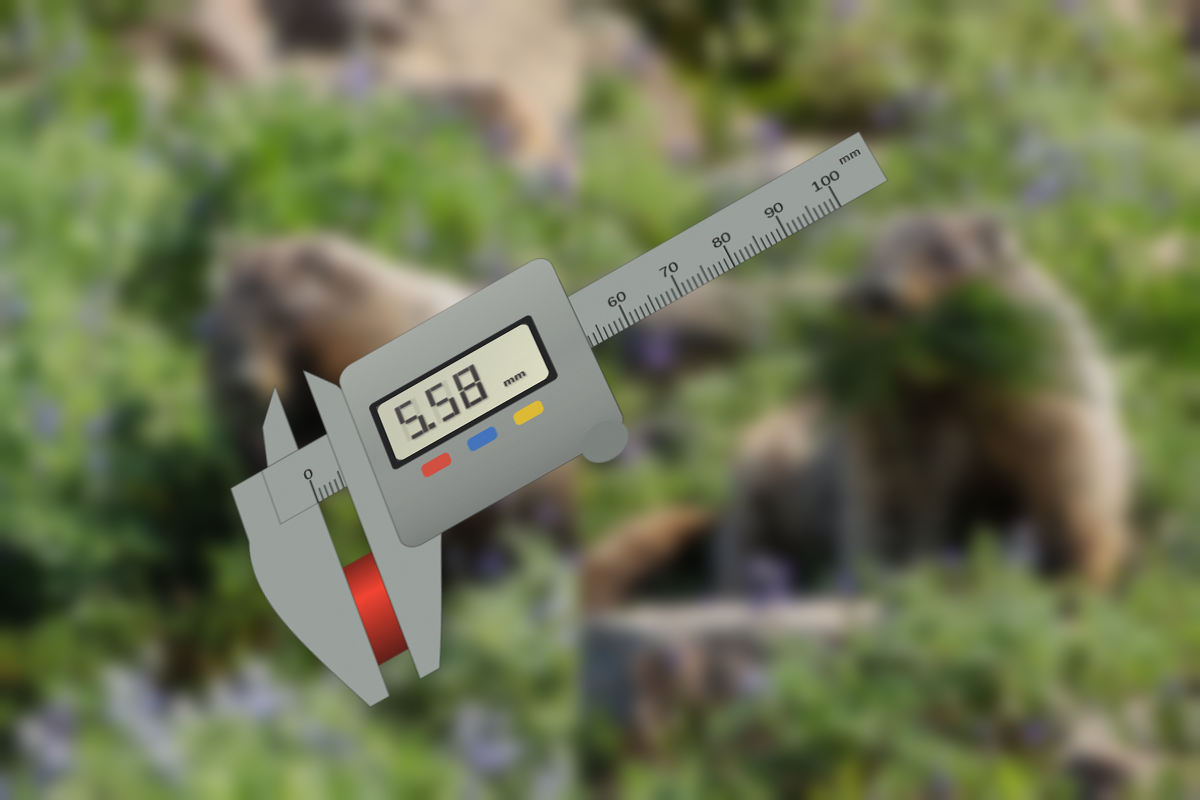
5.58 mm
